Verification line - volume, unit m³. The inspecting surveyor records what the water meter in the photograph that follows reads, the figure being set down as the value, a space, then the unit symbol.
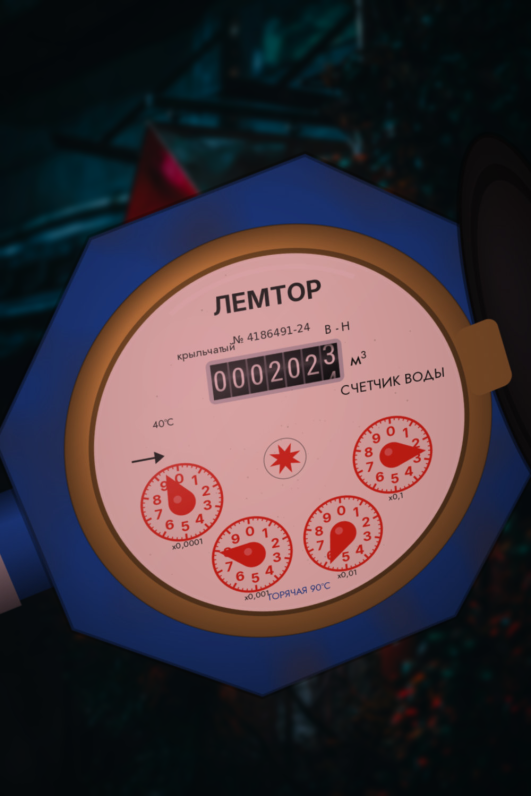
2023.2579 m³
